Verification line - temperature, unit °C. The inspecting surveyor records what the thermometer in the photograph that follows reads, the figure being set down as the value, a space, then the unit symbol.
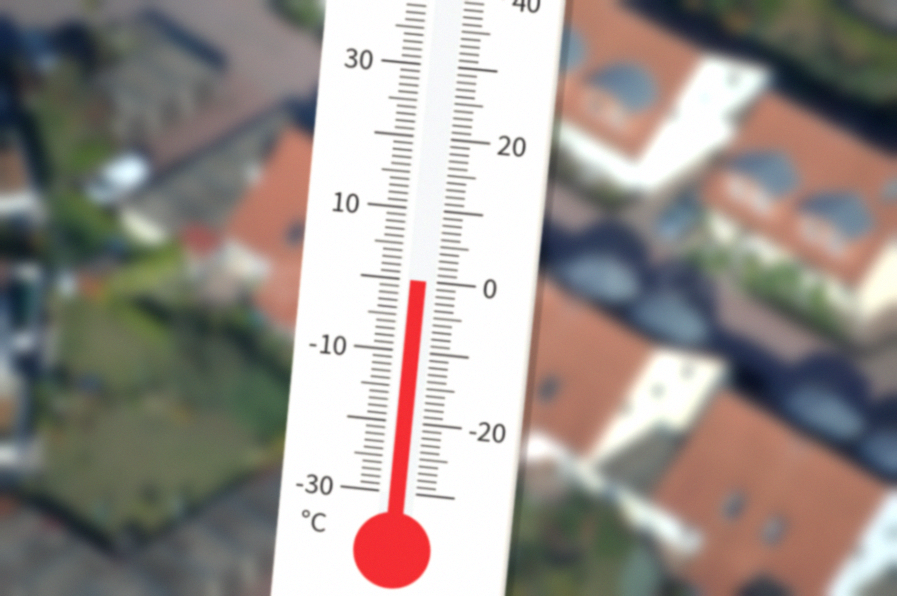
0 °C
